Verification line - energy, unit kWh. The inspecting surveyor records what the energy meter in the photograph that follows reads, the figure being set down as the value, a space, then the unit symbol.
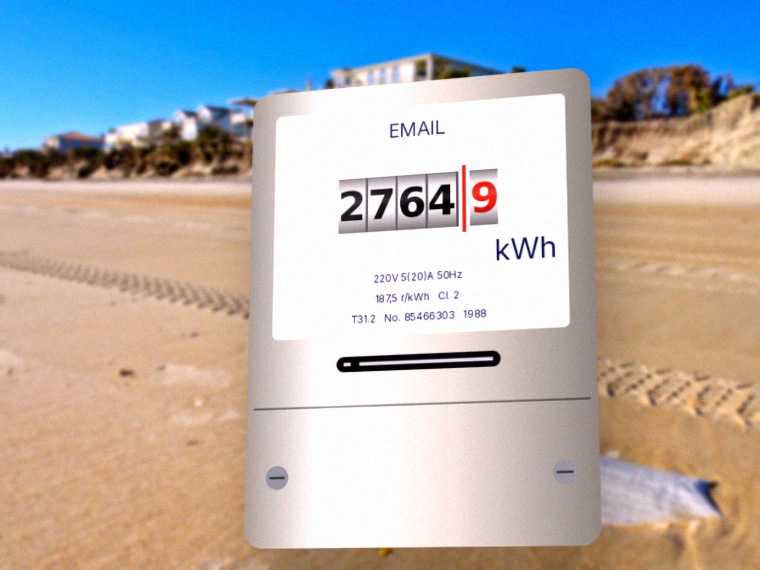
2764.9 kWh
